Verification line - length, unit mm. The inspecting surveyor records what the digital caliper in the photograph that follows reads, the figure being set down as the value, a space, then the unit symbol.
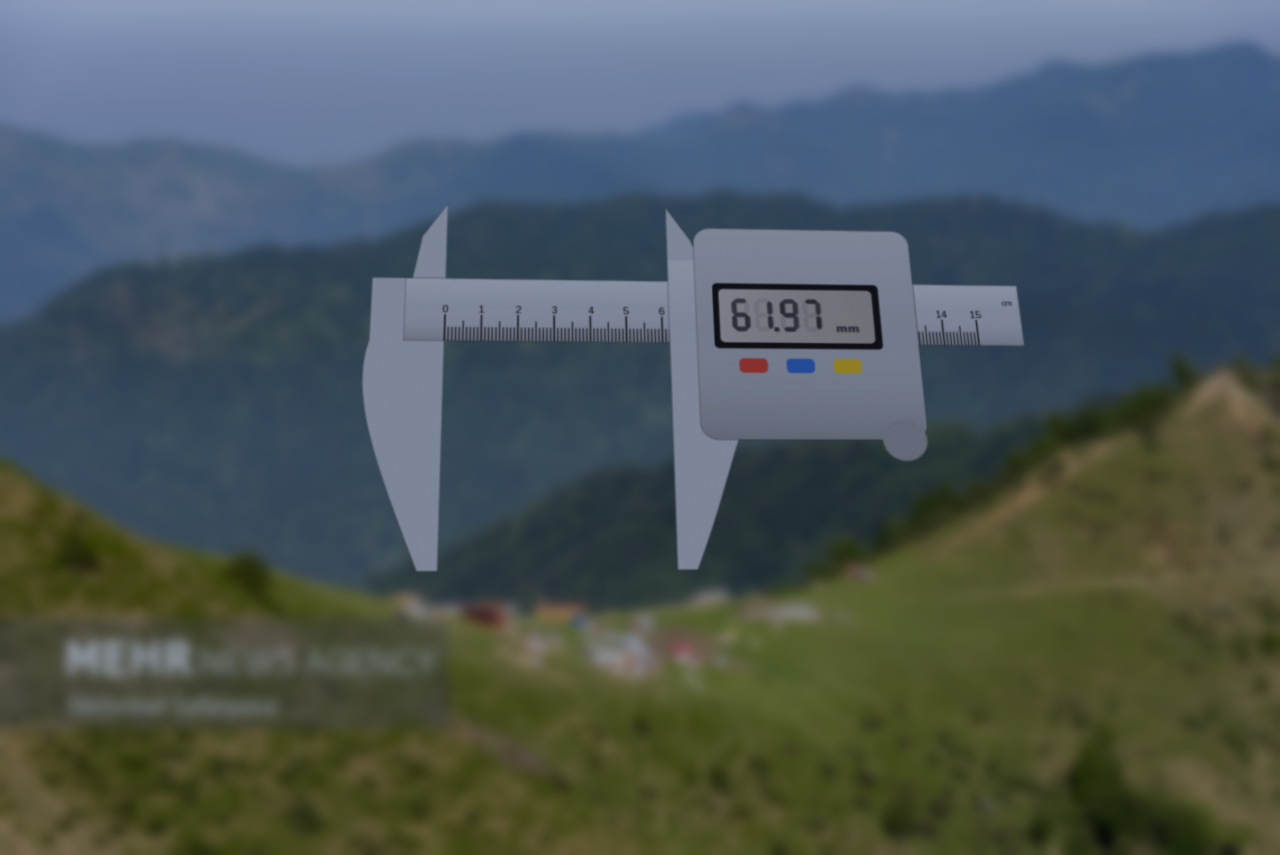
61.97 mm
